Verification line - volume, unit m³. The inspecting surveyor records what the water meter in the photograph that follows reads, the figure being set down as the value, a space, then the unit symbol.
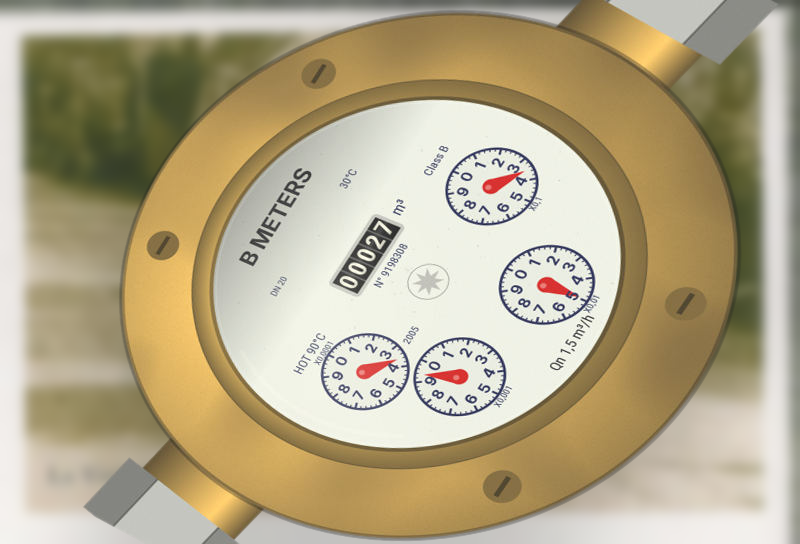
27.3493 m³
